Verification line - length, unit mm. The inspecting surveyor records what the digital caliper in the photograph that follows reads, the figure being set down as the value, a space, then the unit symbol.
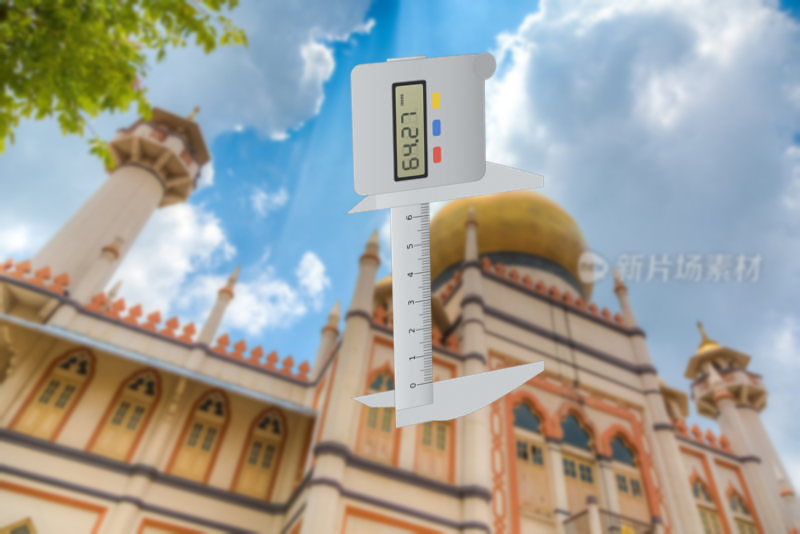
64.27 mm
